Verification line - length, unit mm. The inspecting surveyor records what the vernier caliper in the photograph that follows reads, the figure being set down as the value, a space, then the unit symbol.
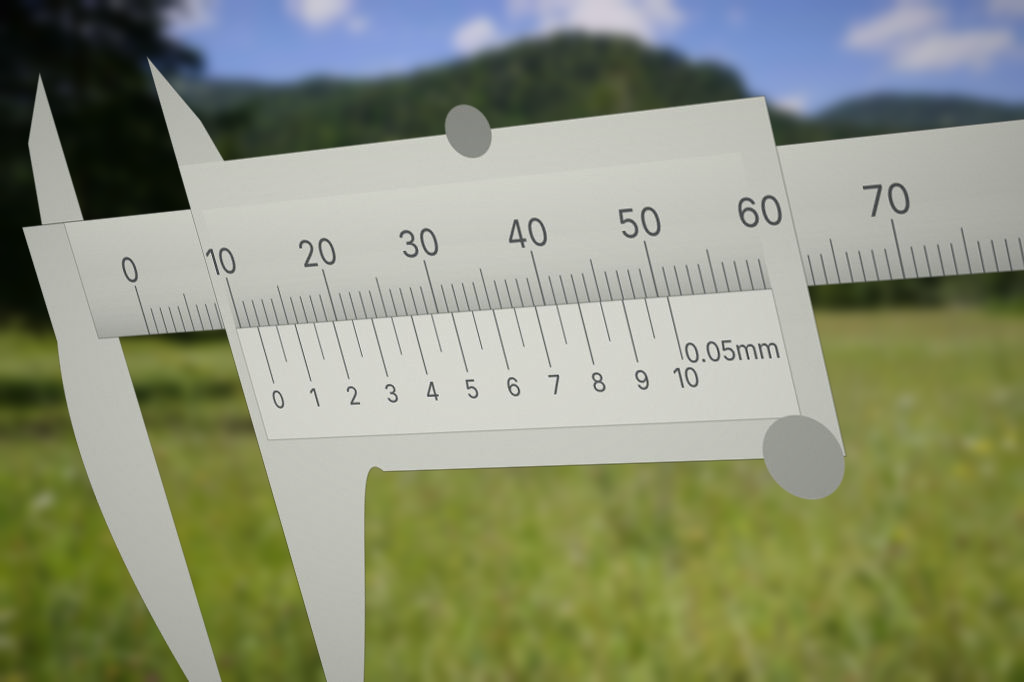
11.8 mm
